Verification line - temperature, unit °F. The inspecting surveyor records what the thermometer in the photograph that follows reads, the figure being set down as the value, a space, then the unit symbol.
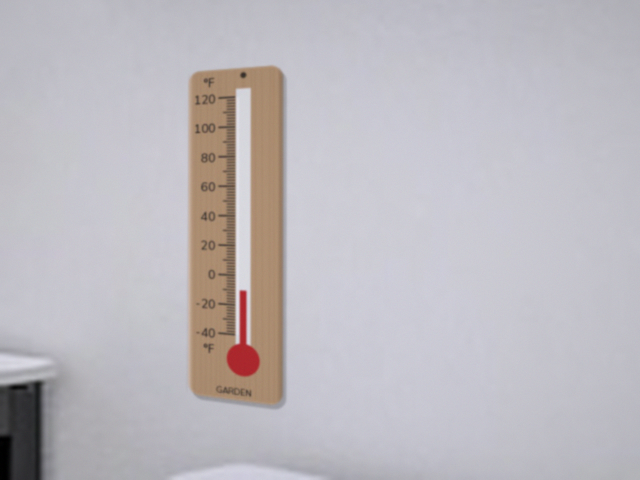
-10 °F
